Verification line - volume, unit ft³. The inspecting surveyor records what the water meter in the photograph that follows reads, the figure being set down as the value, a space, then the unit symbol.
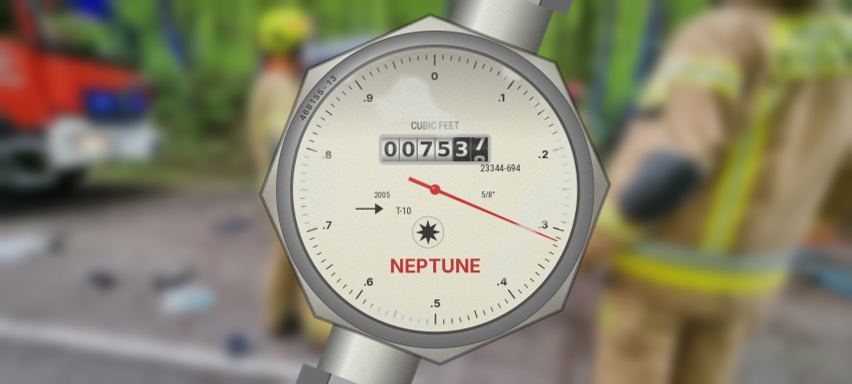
7537.31 ft³
